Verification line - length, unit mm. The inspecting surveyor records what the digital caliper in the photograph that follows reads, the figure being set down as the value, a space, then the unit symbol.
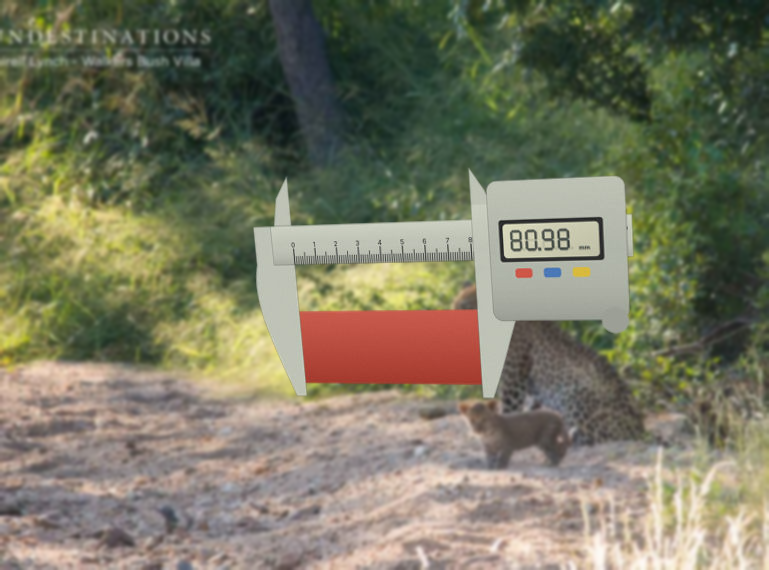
80.98 mm
